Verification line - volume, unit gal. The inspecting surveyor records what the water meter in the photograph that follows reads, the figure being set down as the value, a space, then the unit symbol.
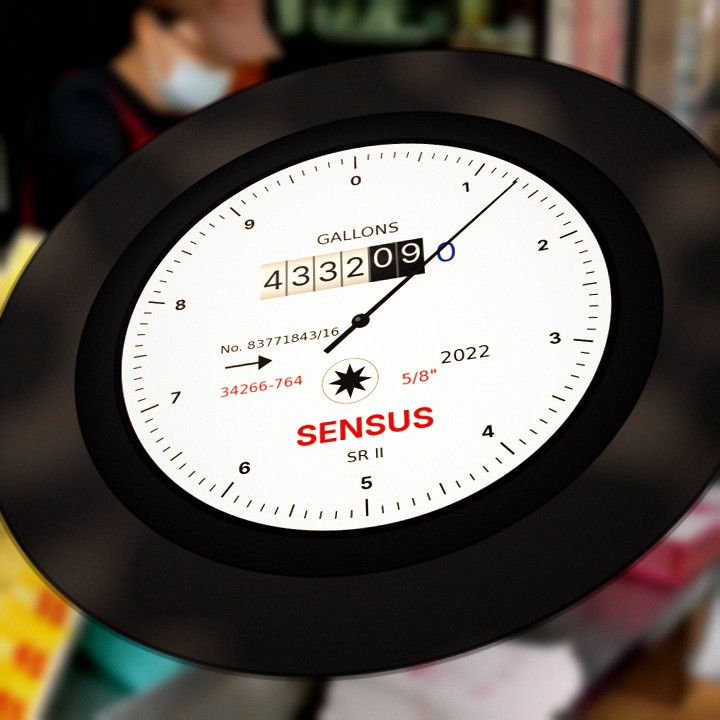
4332091.3 gal
